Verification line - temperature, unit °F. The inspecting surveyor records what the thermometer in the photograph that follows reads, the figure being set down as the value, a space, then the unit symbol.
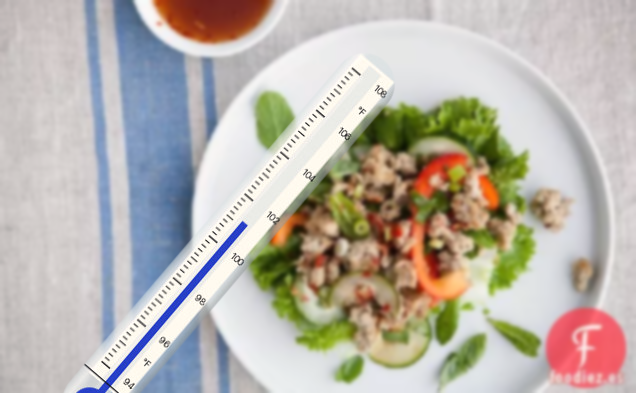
101.2 °F
